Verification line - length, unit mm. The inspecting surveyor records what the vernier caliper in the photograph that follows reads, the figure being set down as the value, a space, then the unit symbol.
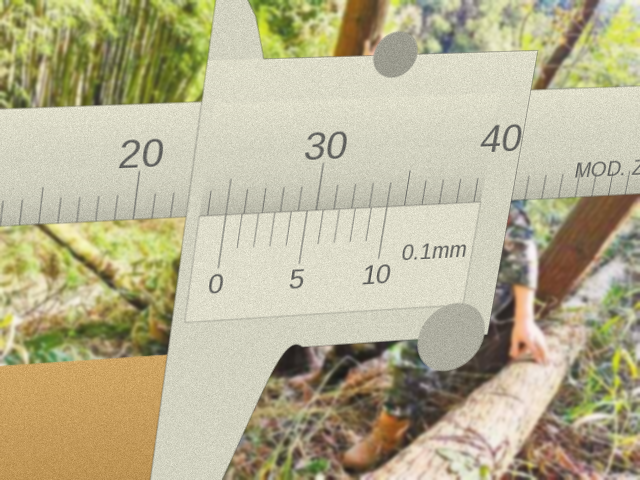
25.0 mm
